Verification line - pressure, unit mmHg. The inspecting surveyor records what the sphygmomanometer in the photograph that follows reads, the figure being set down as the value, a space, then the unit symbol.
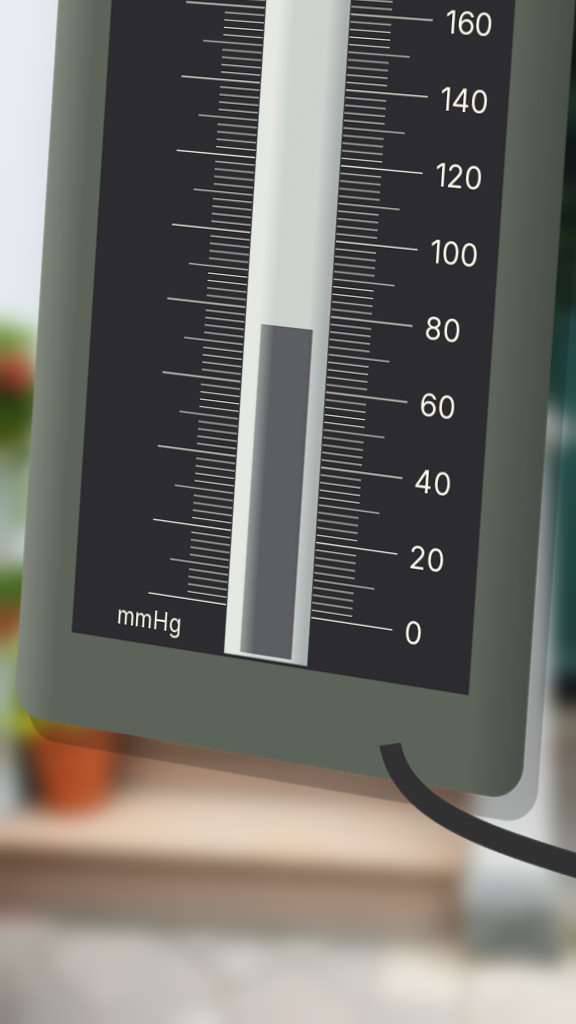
76 mmHg
